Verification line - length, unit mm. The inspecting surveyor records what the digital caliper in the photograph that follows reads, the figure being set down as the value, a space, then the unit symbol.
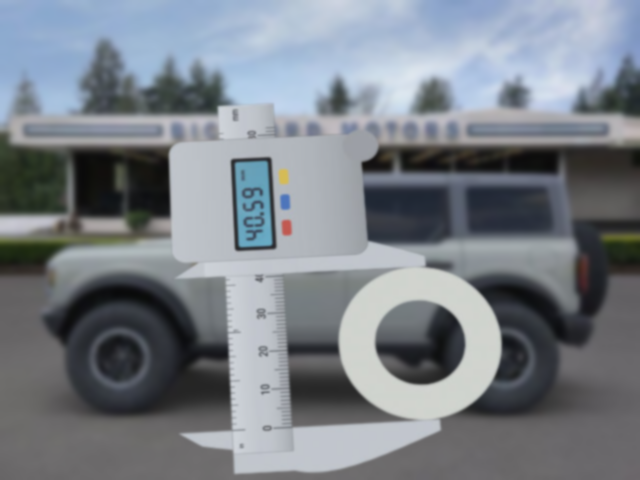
40.59 mm
